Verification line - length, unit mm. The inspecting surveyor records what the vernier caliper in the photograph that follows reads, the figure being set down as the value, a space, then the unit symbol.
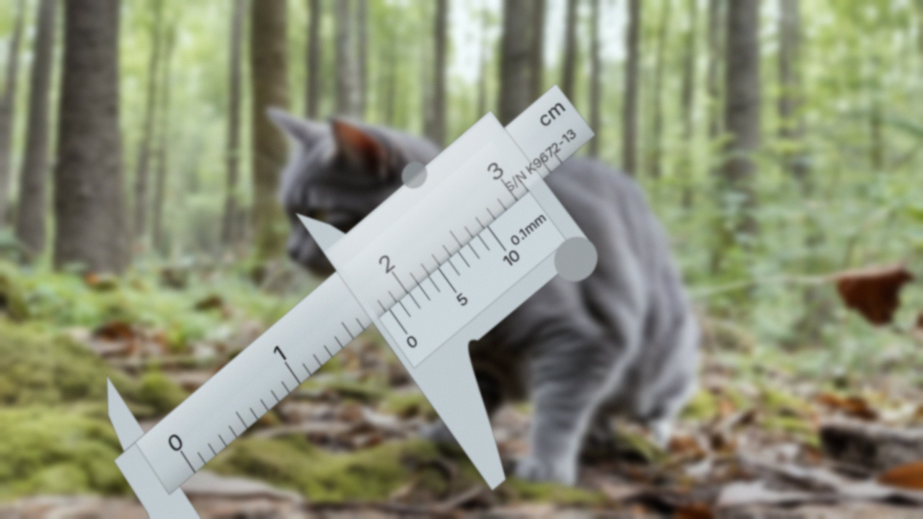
18.3 mm
